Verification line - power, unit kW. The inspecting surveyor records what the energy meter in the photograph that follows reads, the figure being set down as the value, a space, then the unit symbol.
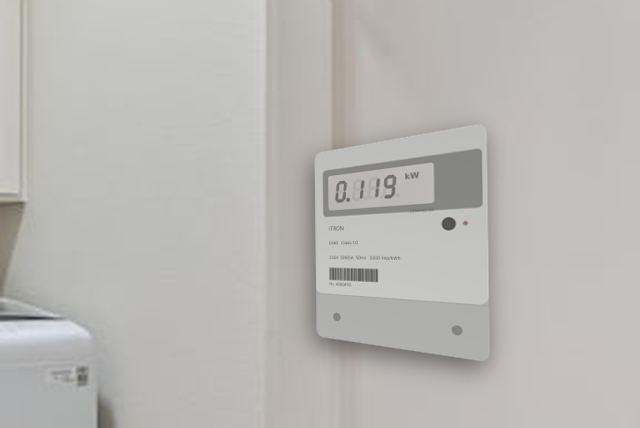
0.119 kW
